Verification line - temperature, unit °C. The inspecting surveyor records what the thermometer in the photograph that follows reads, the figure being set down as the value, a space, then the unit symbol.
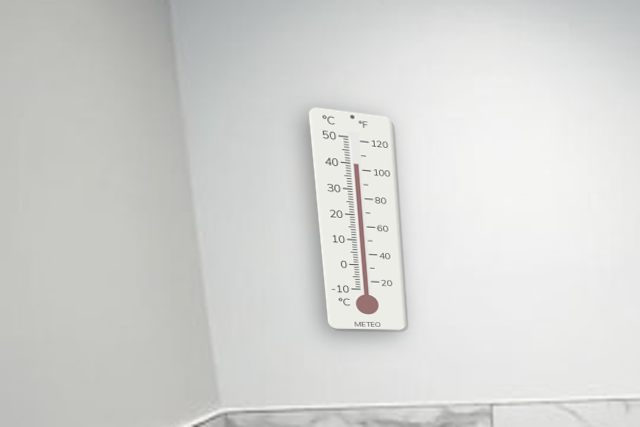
40 °C
